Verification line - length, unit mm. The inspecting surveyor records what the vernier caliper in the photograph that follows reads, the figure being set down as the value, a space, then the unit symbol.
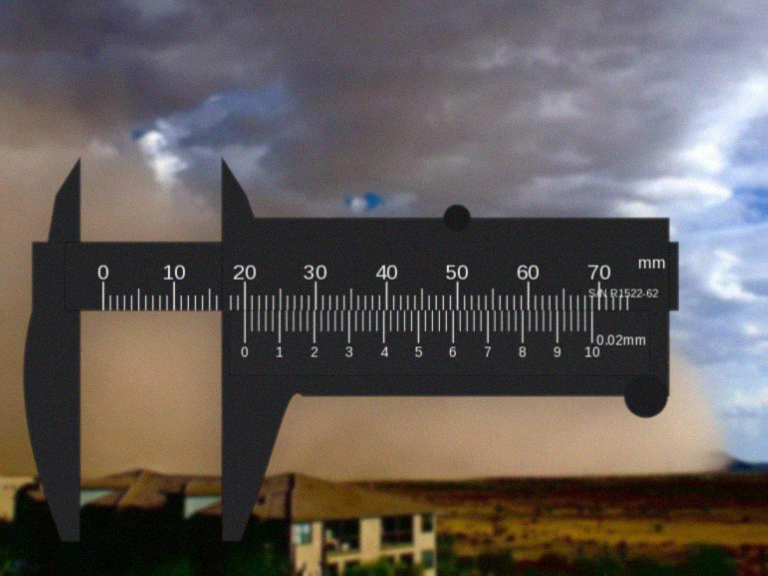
20.0 mm
